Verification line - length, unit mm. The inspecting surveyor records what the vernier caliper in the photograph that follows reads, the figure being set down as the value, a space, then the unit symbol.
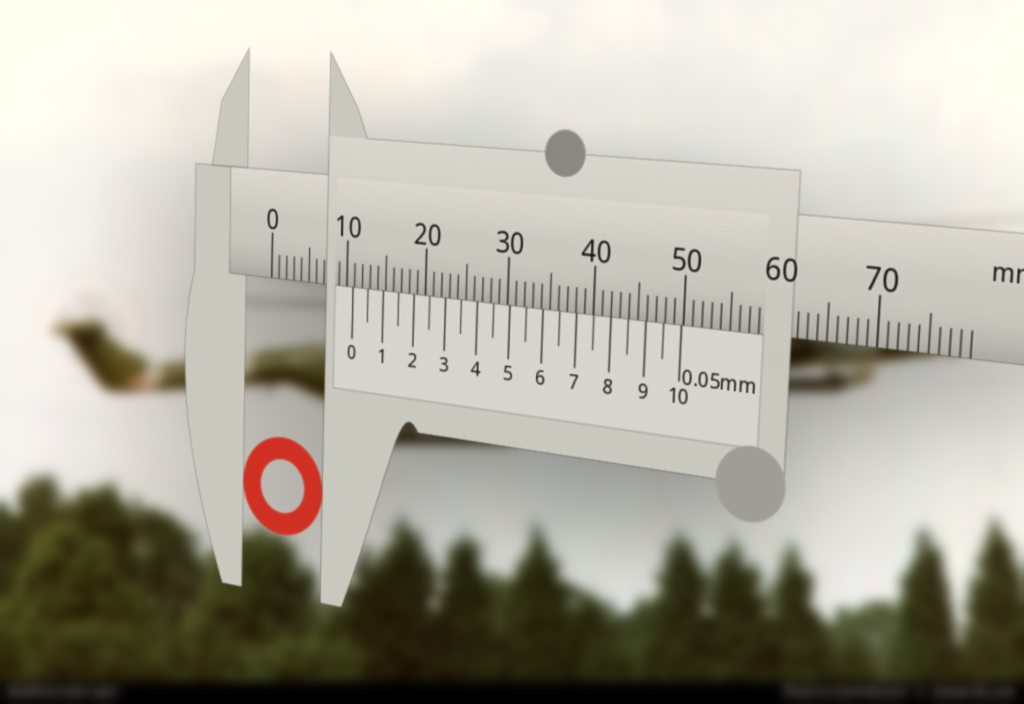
10.8 mm
